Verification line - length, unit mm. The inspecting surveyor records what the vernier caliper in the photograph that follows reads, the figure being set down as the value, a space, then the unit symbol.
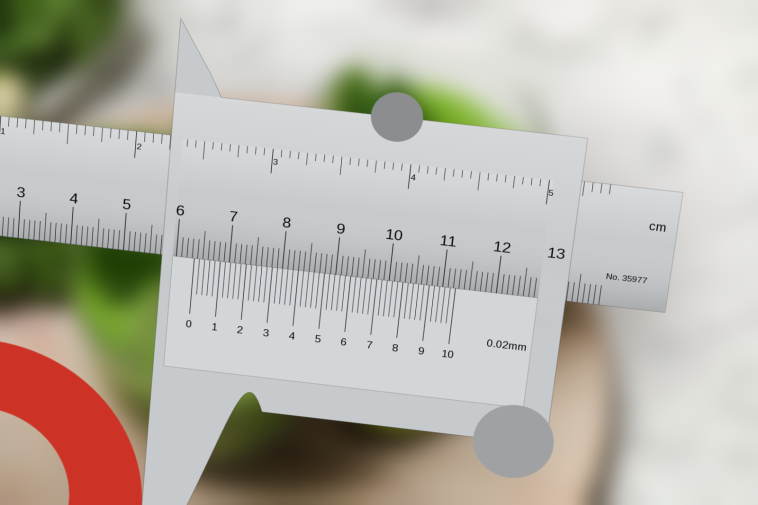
63.4 mm
